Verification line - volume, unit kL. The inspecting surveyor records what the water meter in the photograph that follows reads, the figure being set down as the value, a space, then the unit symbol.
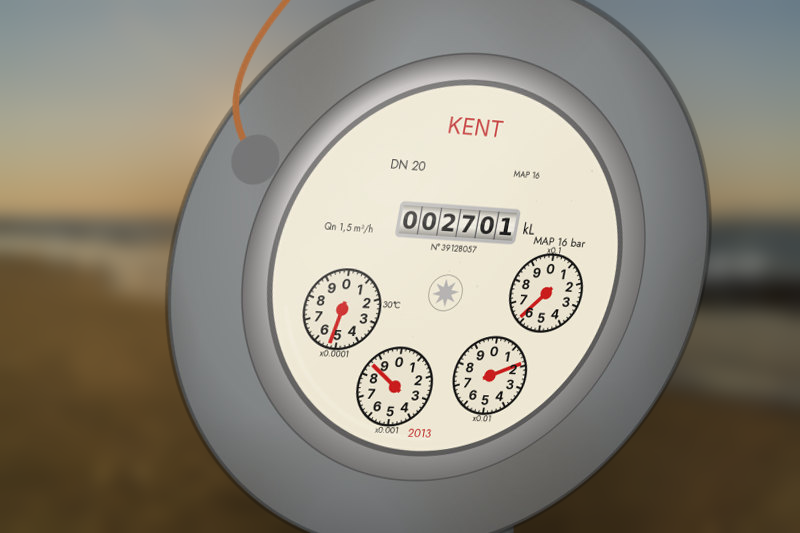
2701.6185 kL
